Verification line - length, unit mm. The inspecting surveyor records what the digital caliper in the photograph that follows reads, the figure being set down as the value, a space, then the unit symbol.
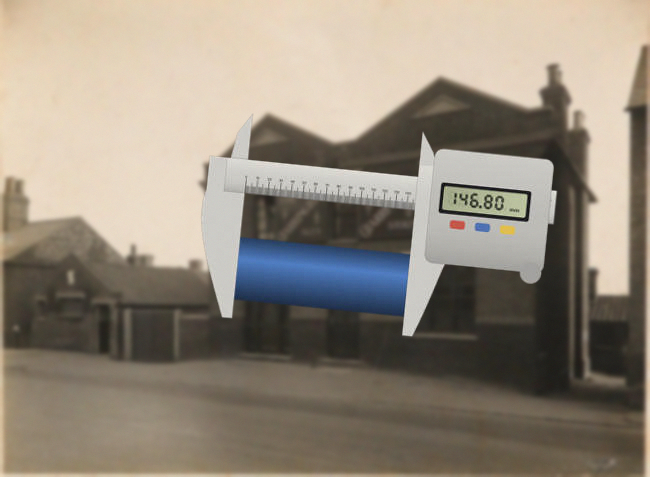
146.80 mm
